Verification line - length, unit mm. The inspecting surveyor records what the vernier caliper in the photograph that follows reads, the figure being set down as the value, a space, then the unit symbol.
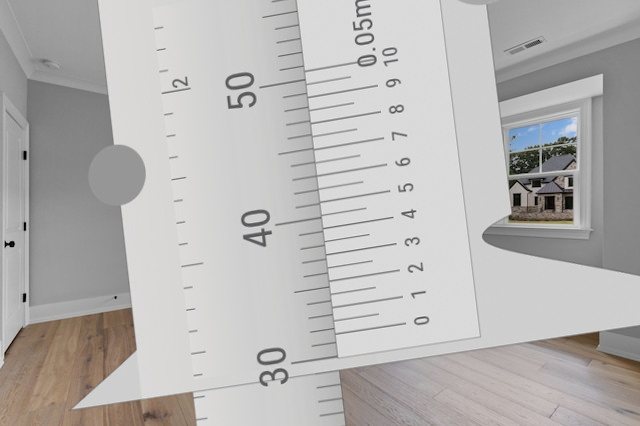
31.6 mm
